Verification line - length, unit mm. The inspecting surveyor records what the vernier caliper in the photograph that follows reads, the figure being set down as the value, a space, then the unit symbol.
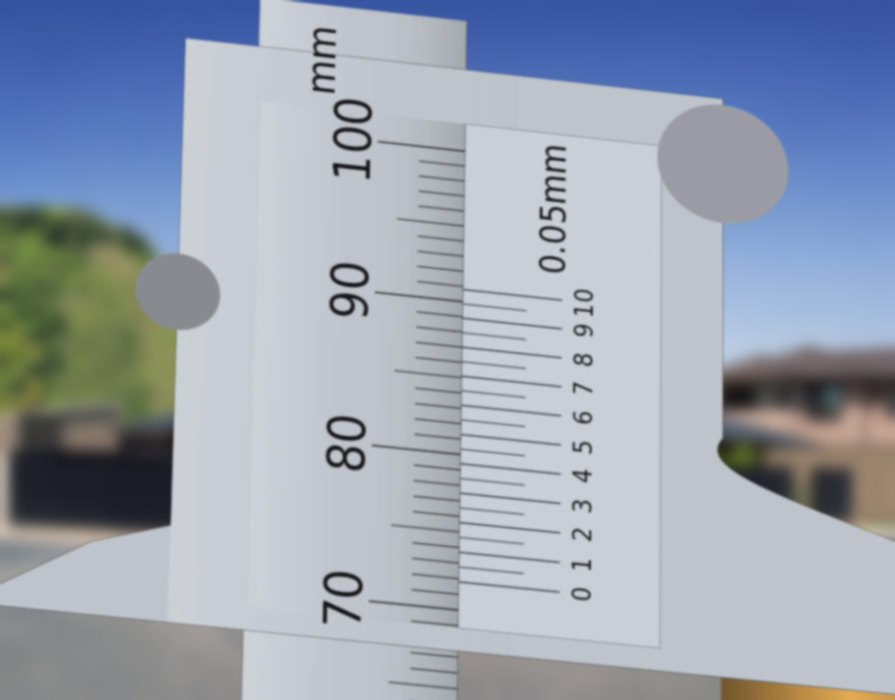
71.8 mm
